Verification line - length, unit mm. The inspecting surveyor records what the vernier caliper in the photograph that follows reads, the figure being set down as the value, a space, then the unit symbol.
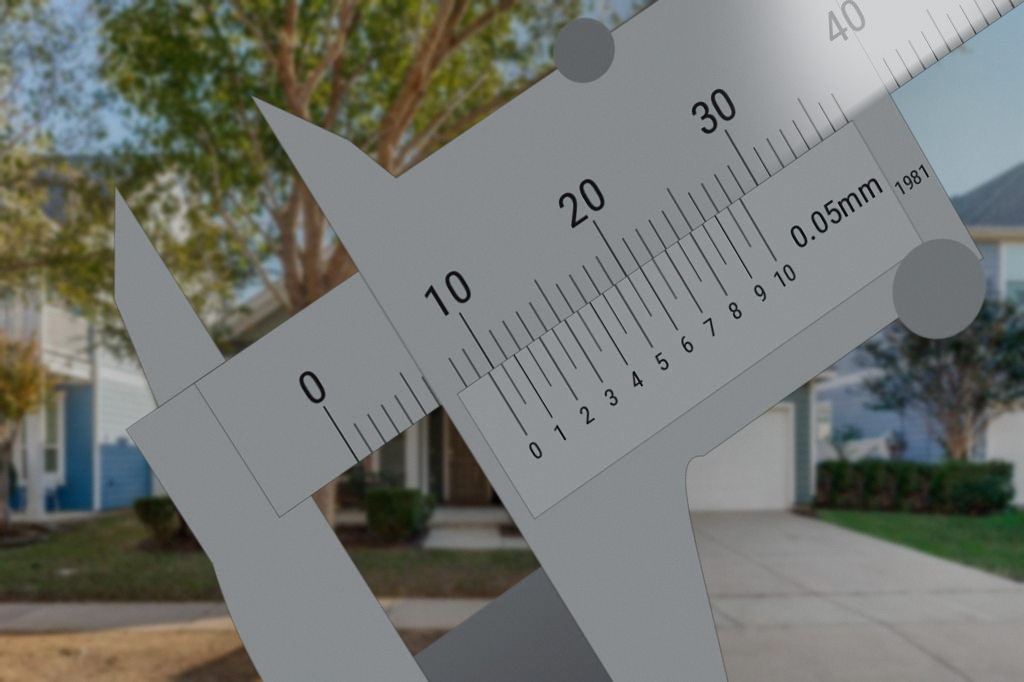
9.6 mm
